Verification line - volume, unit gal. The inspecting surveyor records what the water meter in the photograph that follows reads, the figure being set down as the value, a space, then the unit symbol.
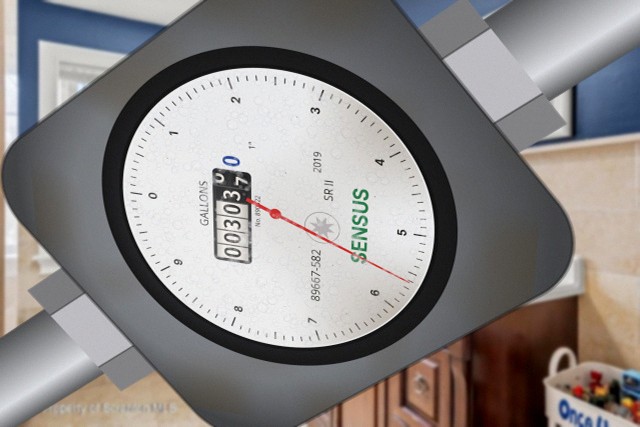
30365.6 gal
